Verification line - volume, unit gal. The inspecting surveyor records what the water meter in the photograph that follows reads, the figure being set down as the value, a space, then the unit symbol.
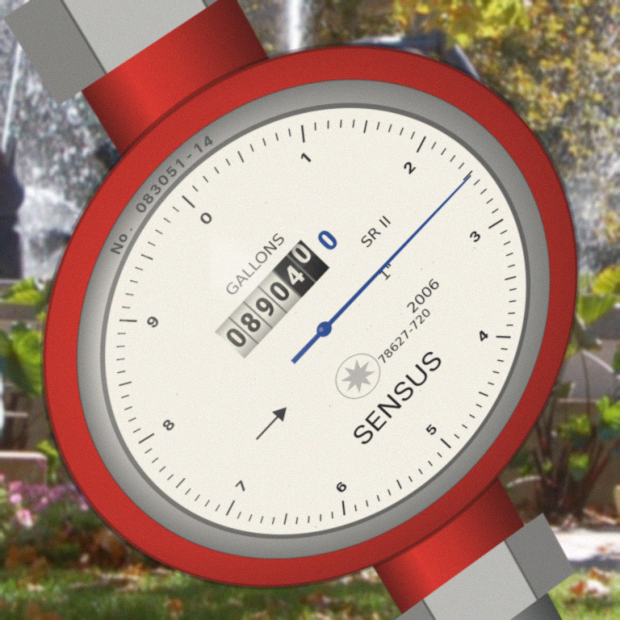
890402.5 gal
